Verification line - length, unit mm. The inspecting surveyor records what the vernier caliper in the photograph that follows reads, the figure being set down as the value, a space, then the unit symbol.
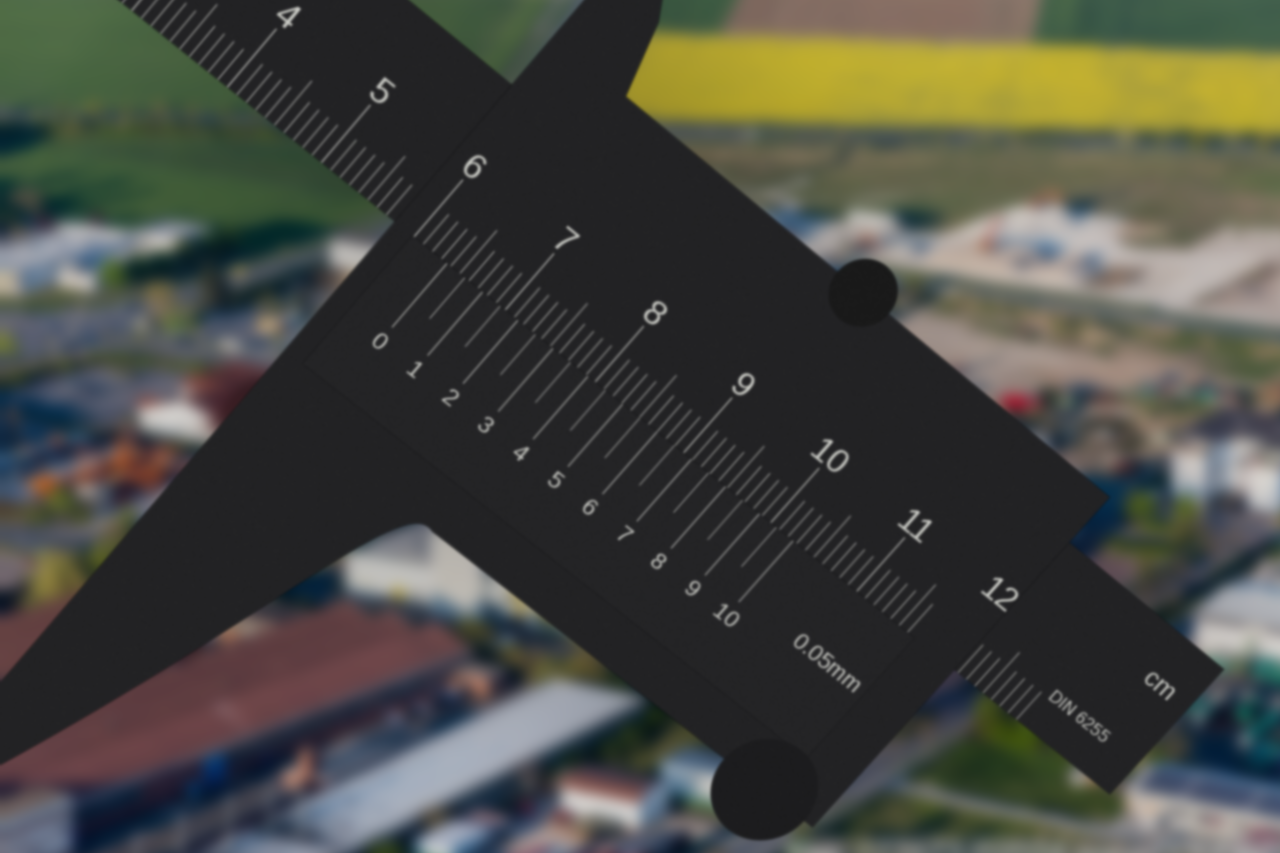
63.6 mm
